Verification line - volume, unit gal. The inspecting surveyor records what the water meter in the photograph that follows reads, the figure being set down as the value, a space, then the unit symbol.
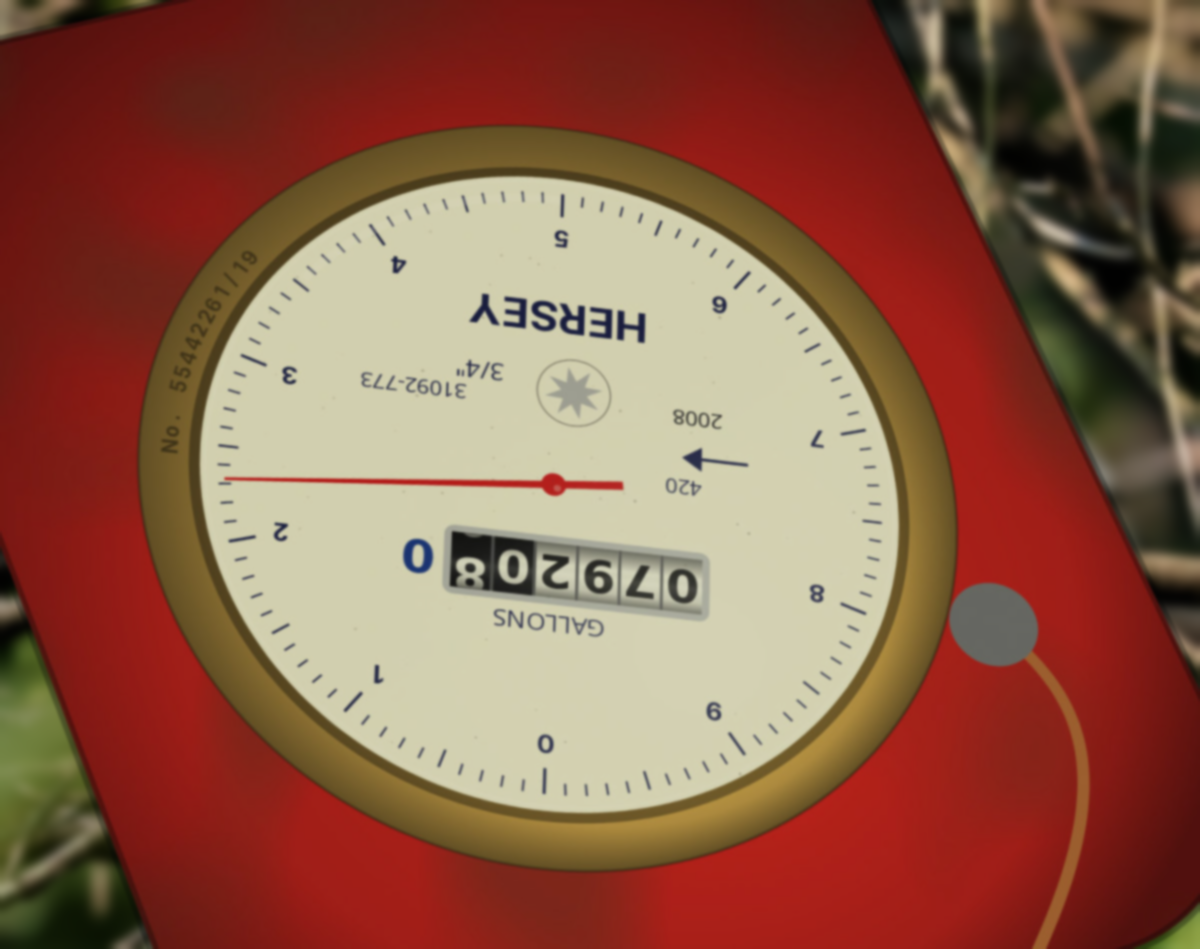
792082.3 gal
